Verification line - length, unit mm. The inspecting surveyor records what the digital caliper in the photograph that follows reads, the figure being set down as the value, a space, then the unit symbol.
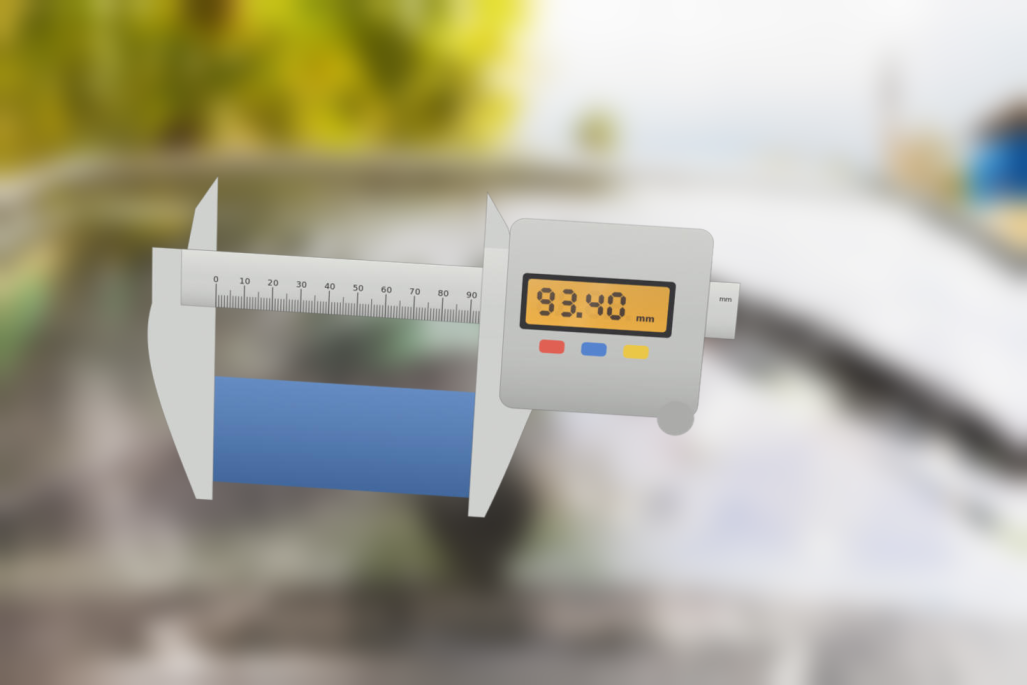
93.40 mm
